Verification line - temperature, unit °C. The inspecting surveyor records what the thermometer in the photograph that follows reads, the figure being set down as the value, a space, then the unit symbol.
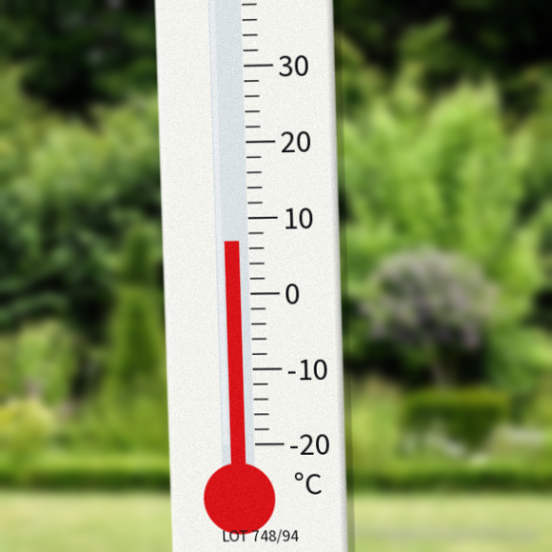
7 °C
